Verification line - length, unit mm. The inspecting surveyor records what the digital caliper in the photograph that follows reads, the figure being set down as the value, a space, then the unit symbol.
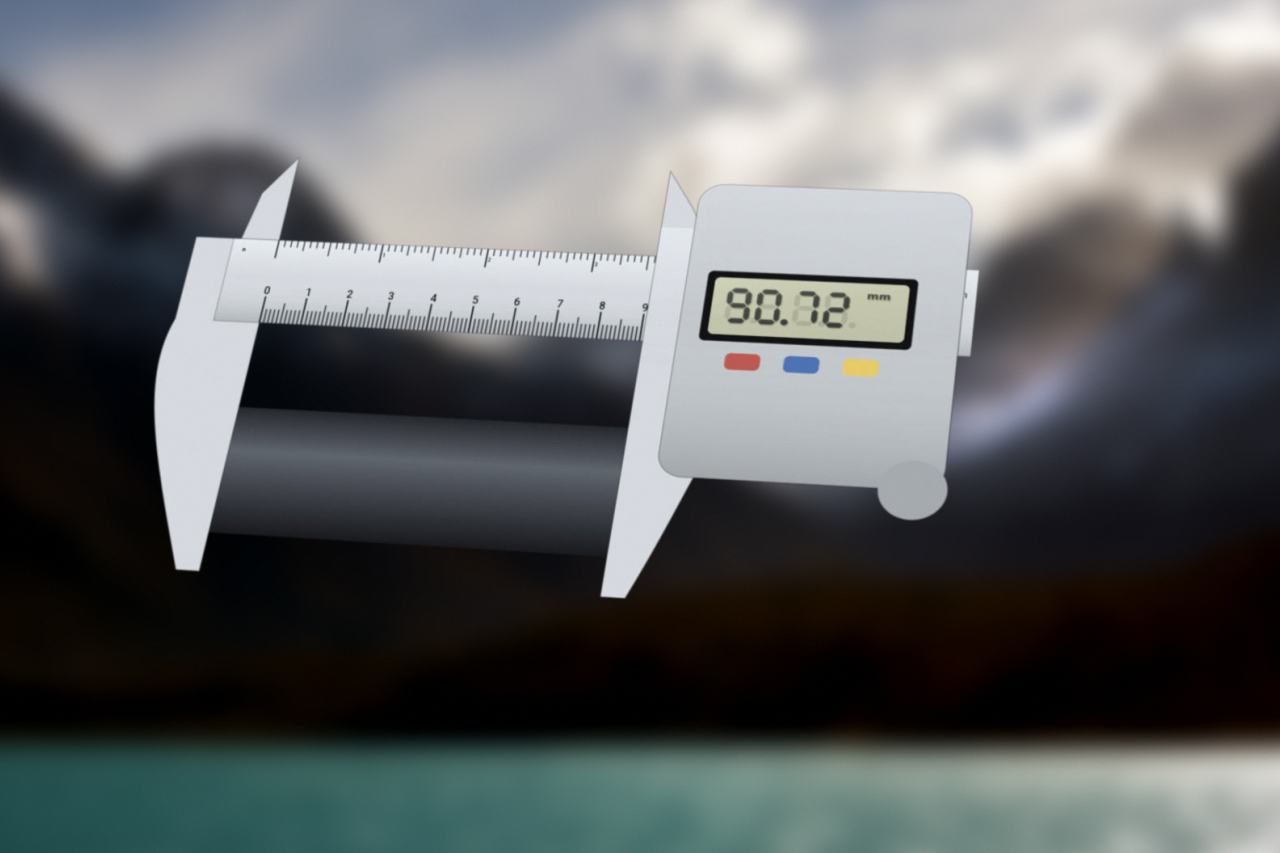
90.72 mm
